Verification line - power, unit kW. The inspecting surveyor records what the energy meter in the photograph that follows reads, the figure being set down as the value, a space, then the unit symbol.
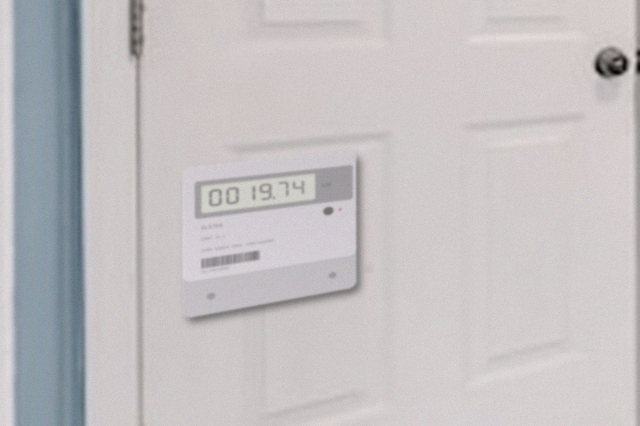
19.74 kW
